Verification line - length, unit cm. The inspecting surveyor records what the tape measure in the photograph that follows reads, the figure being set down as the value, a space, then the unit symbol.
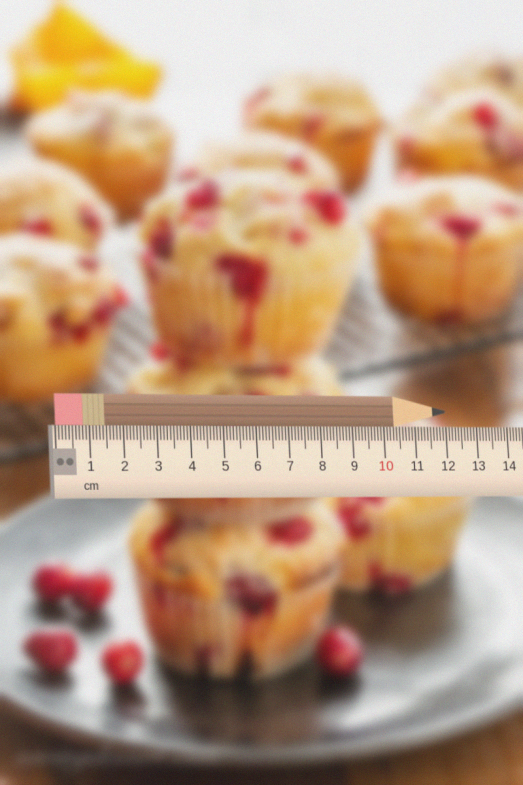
12 cm
